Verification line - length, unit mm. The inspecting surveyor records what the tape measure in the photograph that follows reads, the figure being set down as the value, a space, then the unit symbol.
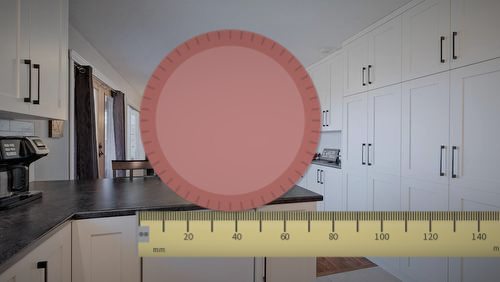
75 mm
